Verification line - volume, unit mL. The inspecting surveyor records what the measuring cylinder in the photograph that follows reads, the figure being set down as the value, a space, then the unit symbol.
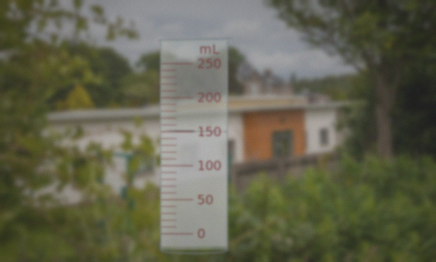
150 mL
